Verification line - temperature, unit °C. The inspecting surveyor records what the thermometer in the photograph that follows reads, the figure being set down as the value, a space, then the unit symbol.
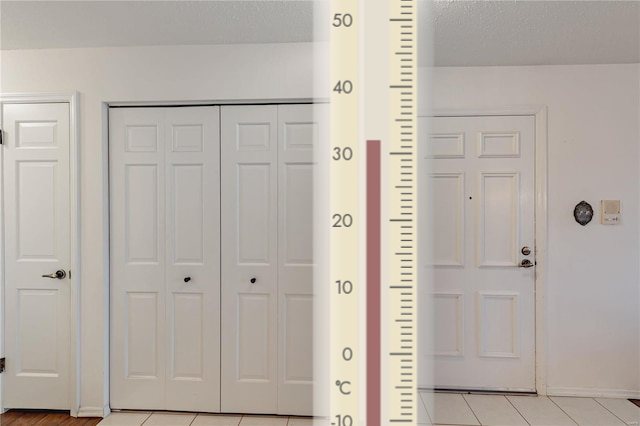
32 °C
